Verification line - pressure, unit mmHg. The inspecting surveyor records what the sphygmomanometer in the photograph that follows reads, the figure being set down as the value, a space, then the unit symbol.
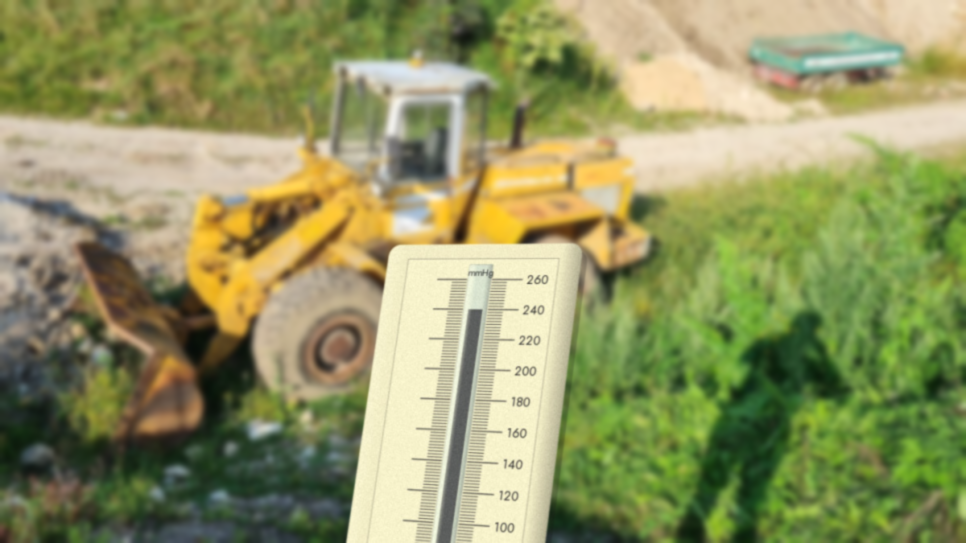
240 mmHg
